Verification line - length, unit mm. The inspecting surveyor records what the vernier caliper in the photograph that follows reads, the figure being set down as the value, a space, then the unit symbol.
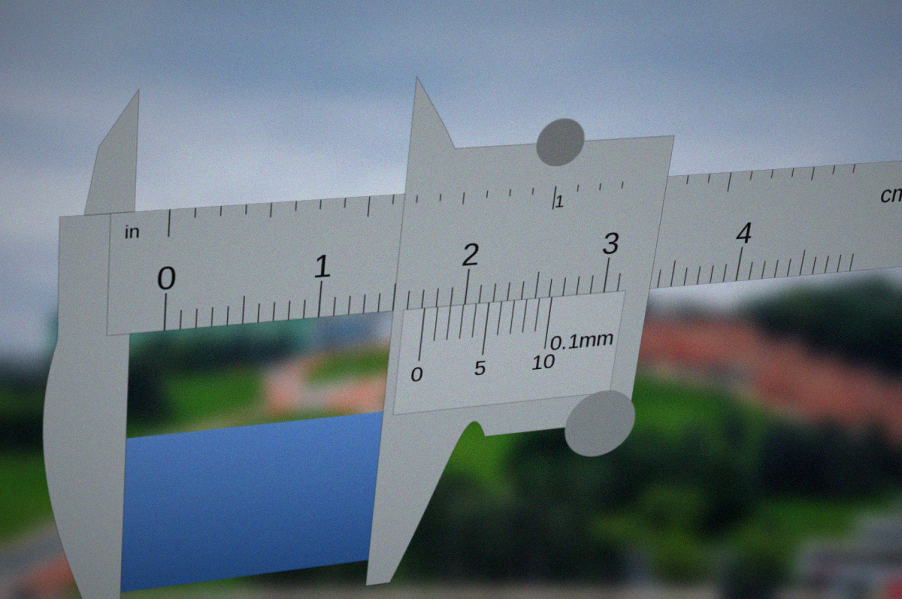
17.2 mm
